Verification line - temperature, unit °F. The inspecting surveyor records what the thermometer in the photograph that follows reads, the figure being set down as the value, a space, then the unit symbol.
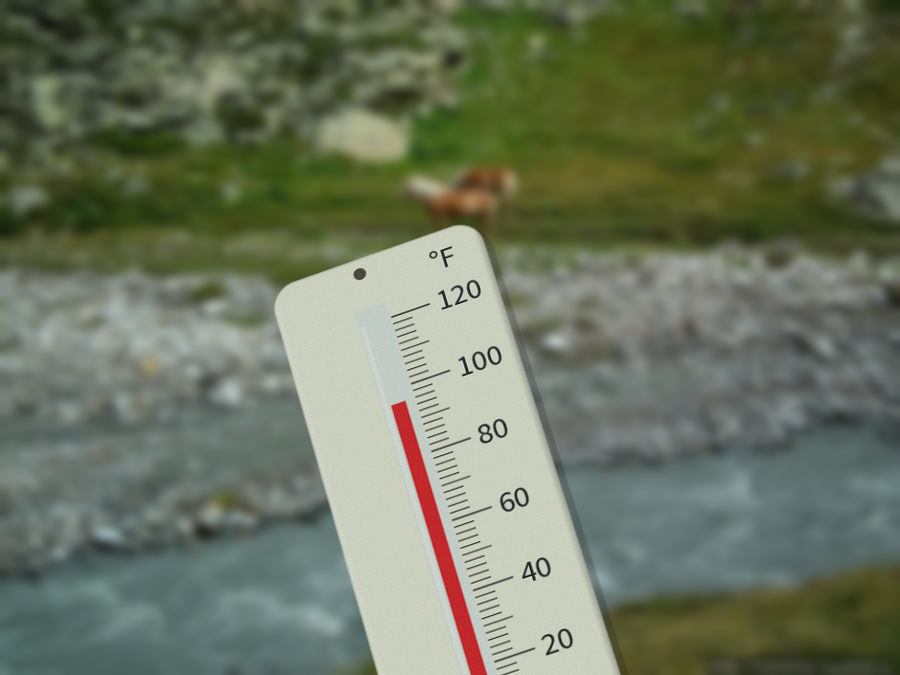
96 °F
